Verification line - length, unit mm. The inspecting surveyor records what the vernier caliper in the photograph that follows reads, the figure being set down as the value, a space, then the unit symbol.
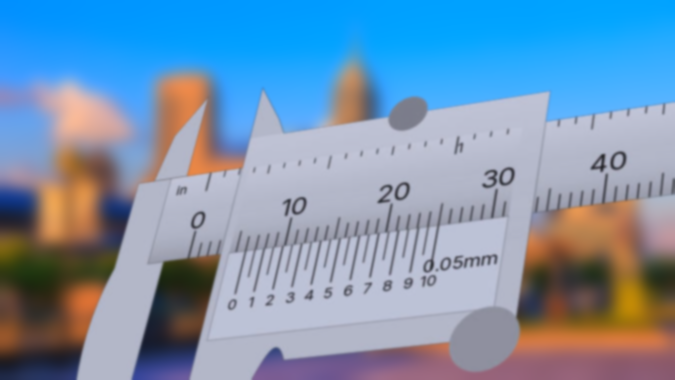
6.0 mm
